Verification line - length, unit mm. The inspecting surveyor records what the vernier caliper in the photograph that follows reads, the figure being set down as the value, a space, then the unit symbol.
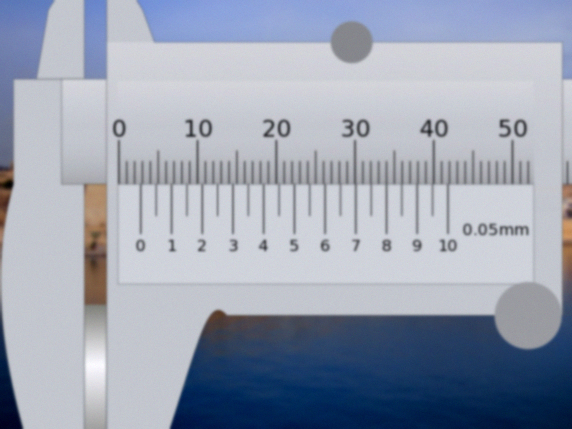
2.8 mm
